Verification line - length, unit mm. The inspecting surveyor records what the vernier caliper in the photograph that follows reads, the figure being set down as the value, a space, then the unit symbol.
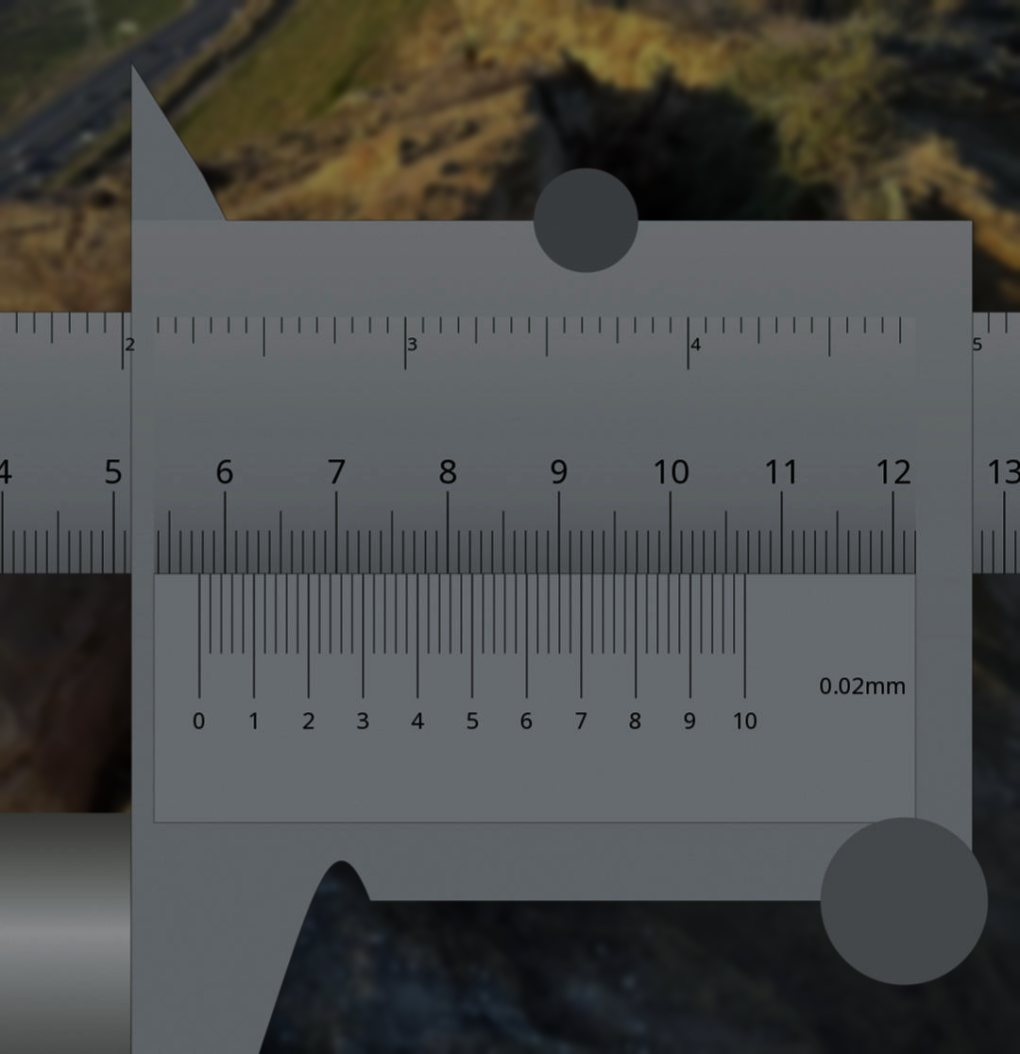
57.7 mm
